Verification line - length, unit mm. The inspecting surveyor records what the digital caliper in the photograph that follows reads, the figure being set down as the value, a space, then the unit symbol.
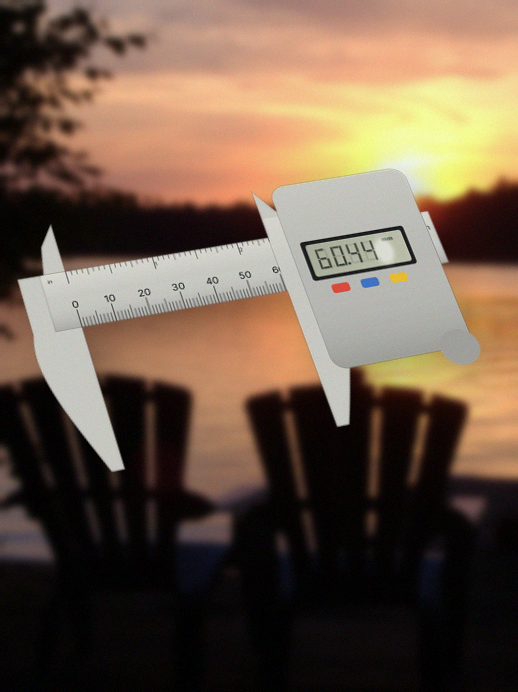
60.44 mm
